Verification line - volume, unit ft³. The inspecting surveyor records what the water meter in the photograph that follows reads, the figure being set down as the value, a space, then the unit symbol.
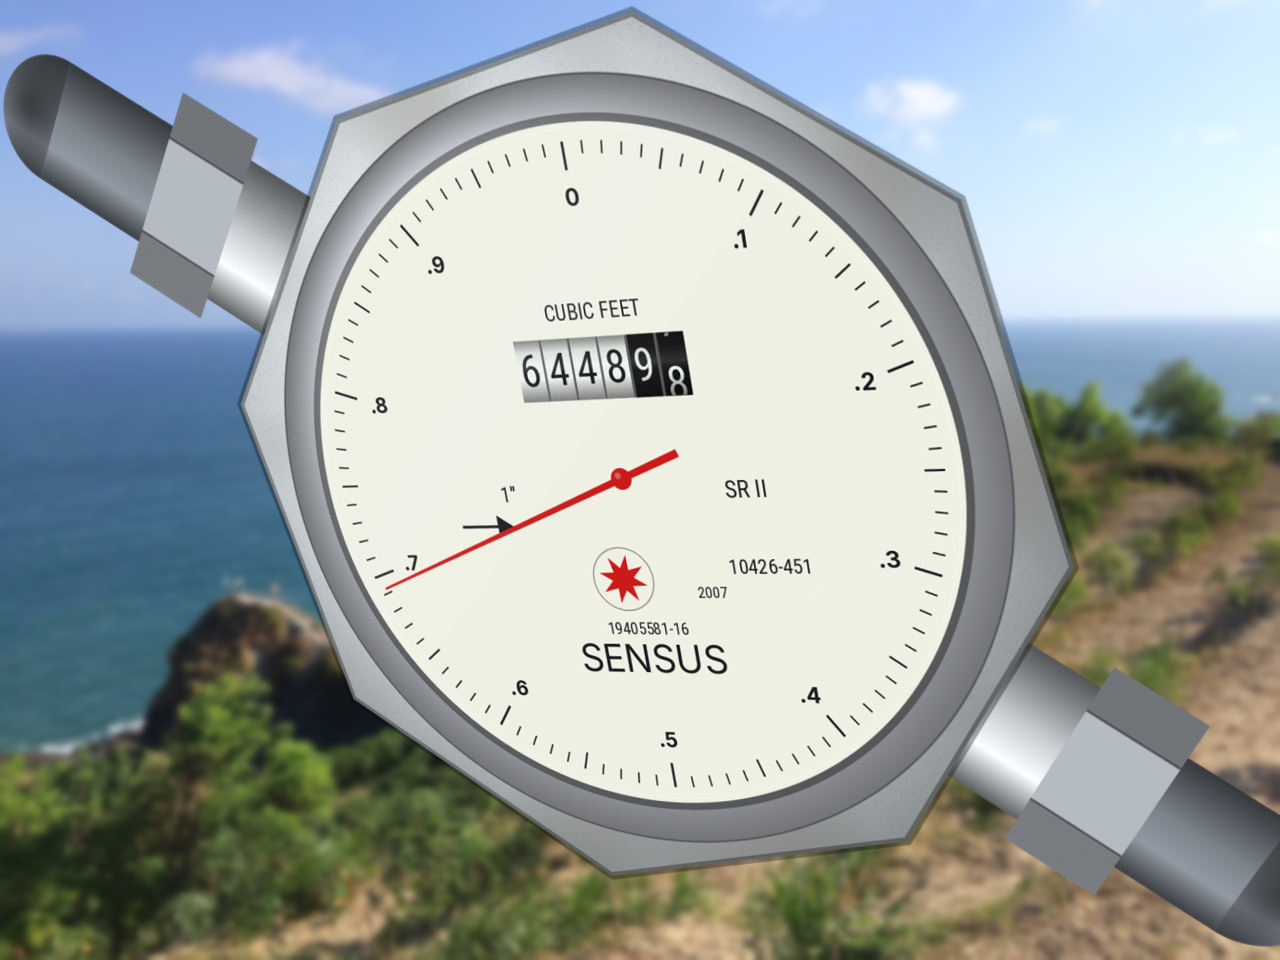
644897.69 ft³
